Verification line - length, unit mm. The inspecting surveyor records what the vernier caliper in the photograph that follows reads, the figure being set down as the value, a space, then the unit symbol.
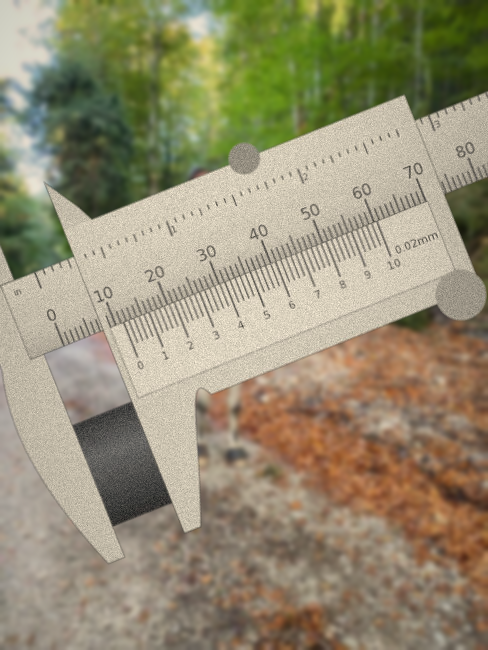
11.5 mm
